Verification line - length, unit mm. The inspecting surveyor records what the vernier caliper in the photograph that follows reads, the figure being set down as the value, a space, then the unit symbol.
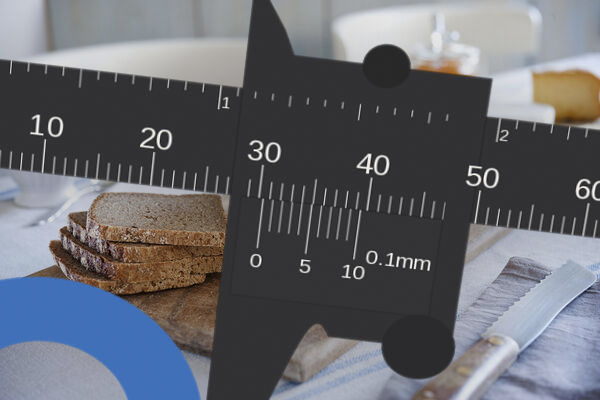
30.4 mm
